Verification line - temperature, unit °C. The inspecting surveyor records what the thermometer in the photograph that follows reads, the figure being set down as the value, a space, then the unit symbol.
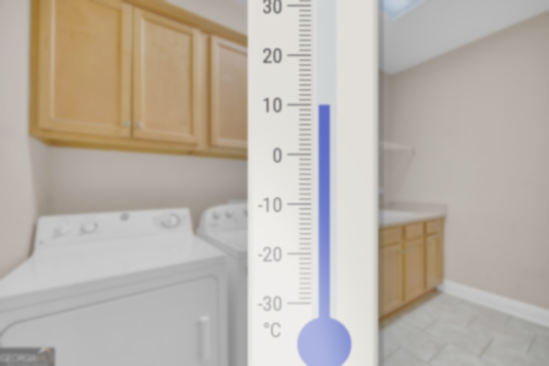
10 °C
